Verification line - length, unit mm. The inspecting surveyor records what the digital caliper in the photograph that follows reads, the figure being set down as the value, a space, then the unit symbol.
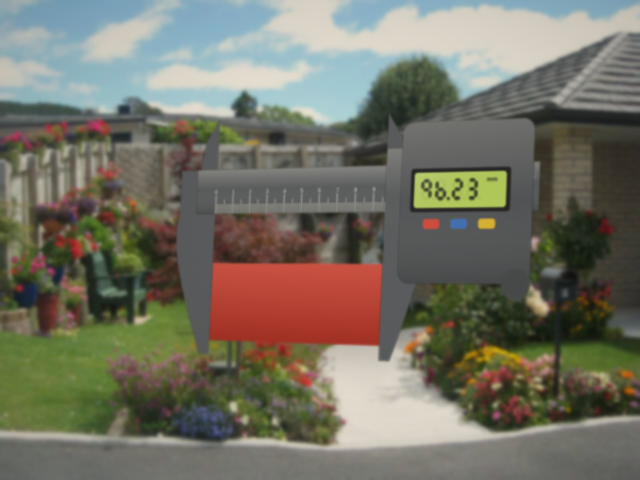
96.23 mm
